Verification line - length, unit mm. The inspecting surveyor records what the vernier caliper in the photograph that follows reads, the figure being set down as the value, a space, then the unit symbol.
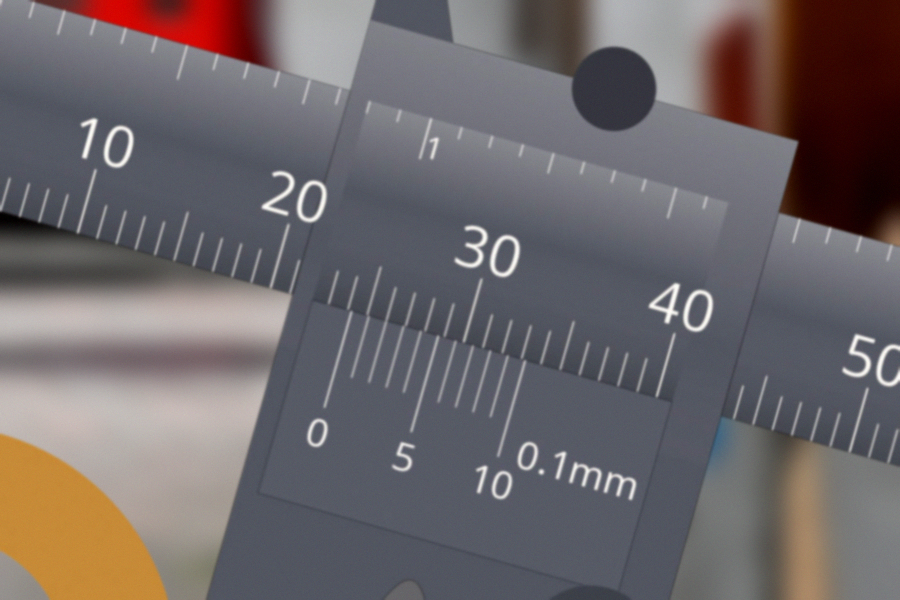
24.2 mm
